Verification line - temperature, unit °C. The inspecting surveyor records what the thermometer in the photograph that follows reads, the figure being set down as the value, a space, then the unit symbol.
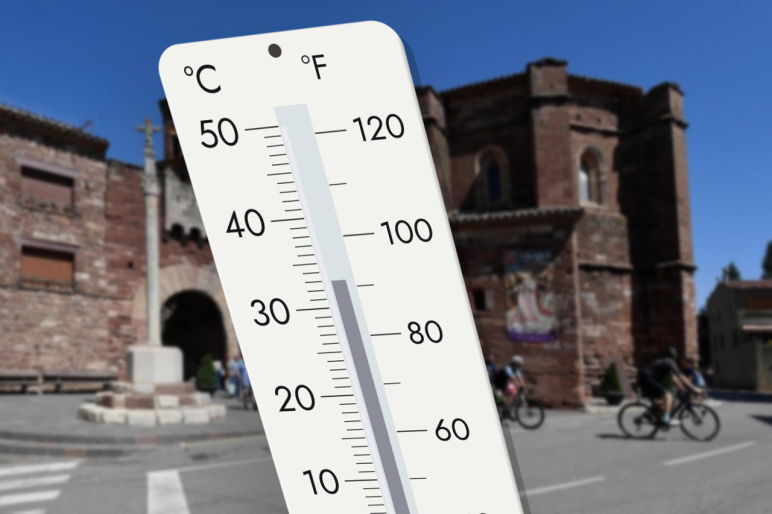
33 °C
